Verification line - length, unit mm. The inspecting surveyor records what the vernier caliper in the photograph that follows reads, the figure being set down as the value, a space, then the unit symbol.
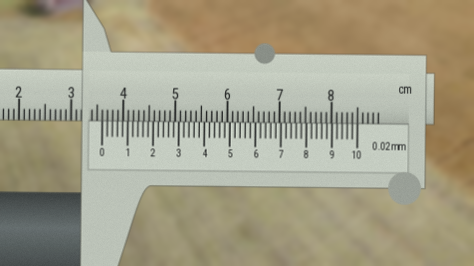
36.0 mm
